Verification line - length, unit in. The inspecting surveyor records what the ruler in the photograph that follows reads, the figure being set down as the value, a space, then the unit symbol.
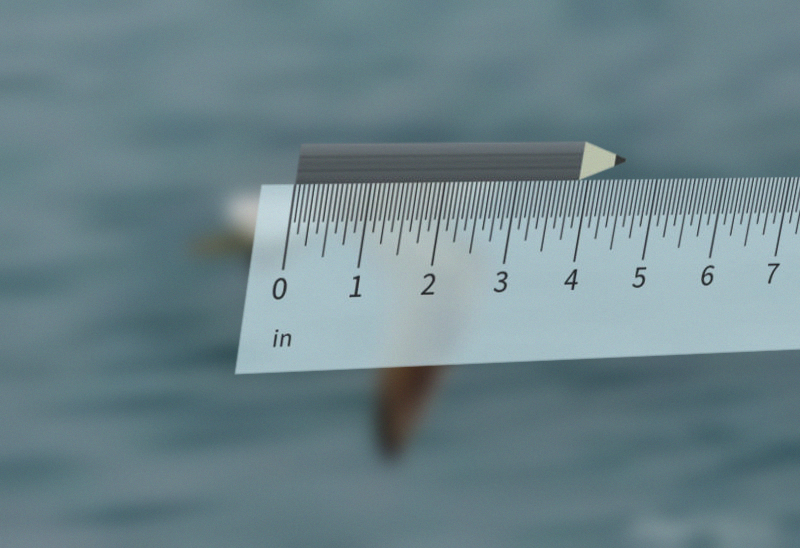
4.5 in
